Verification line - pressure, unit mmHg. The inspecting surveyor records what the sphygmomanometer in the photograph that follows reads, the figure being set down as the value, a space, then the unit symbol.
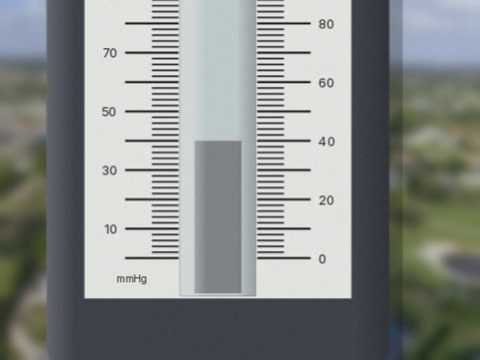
40 mmHg
